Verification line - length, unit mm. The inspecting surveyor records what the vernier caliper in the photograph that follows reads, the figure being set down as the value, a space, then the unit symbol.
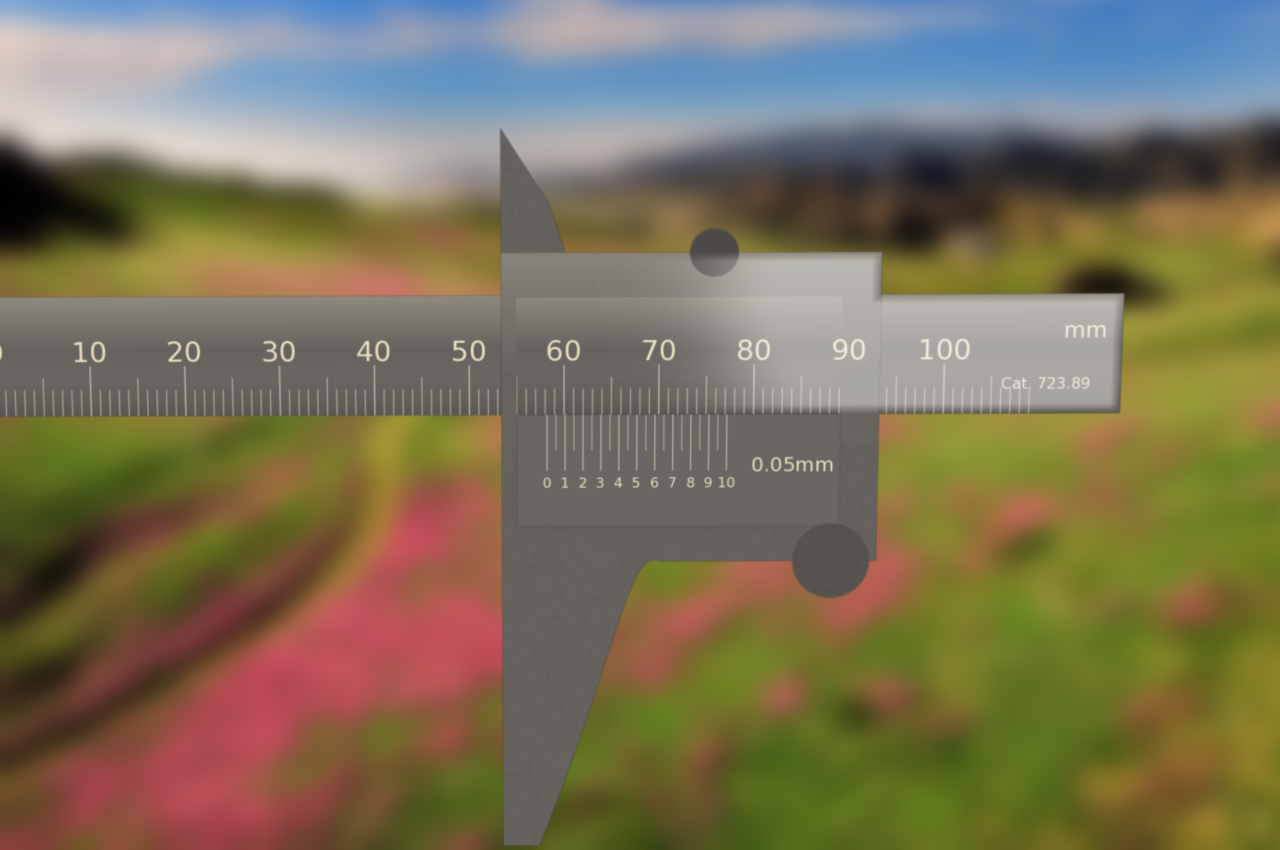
58.2 mm
